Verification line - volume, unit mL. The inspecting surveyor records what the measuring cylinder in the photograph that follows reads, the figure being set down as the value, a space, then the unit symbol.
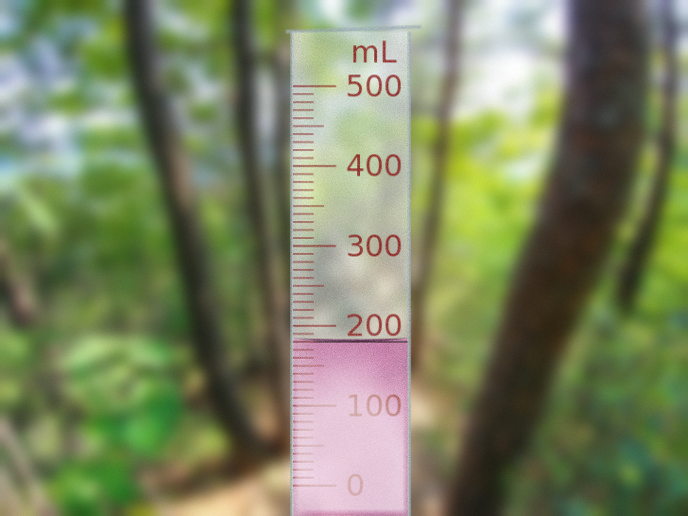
180 mL
